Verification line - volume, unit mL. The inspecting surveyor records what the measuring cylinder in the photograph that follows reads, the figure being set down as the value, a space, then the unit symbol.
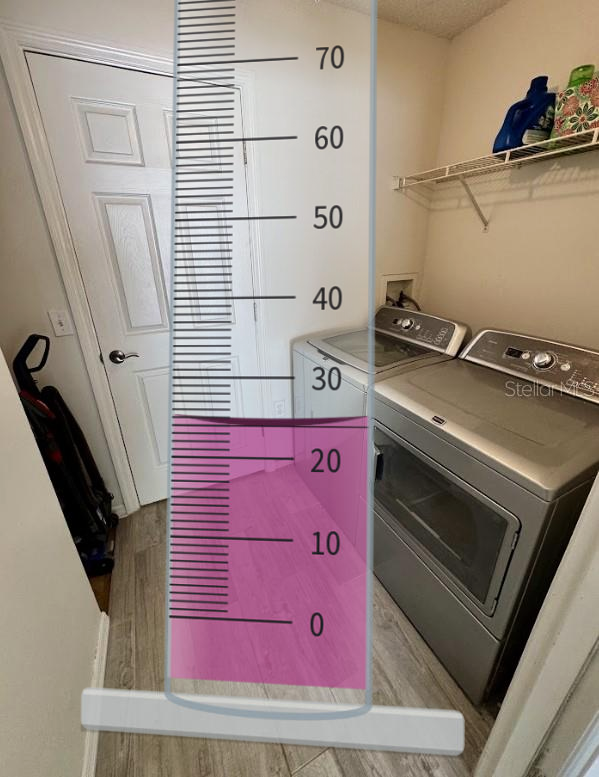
24 mL
